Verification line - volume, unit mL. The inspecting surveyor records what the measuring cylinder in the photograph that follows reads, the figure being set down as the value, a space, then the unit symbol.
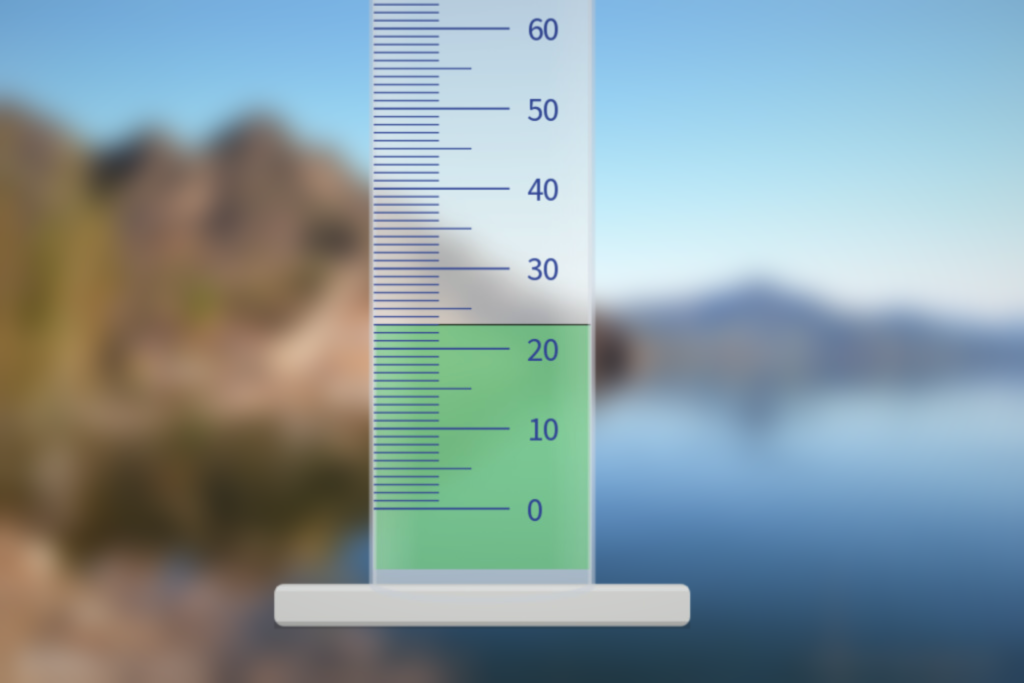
23 mL
